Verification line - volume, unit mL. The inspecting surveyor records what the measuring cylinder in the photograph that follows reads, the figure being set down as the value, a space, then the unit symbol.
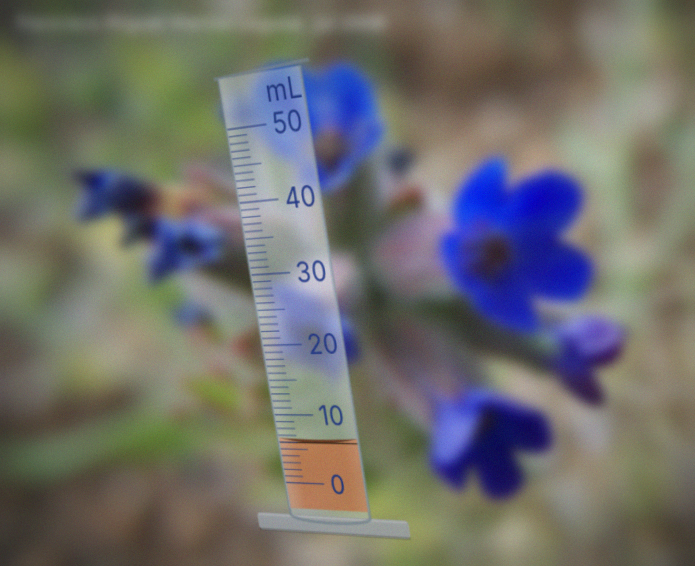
6 mL
